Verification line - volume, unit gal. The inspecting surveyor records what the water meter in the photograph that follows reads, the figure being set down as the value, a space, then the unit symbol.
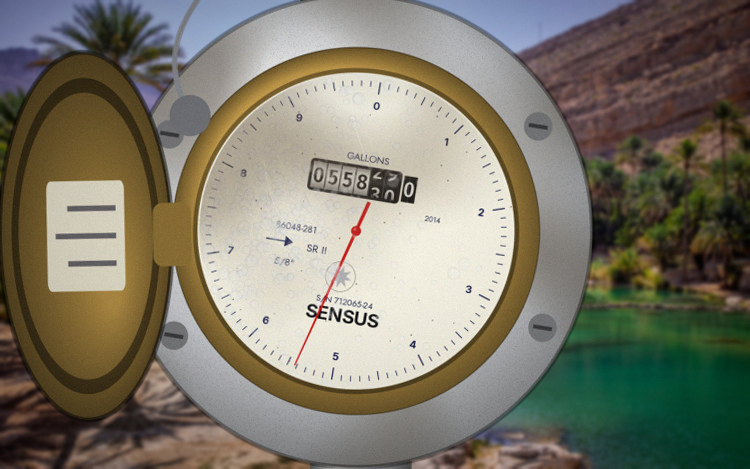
558295.4 gal
